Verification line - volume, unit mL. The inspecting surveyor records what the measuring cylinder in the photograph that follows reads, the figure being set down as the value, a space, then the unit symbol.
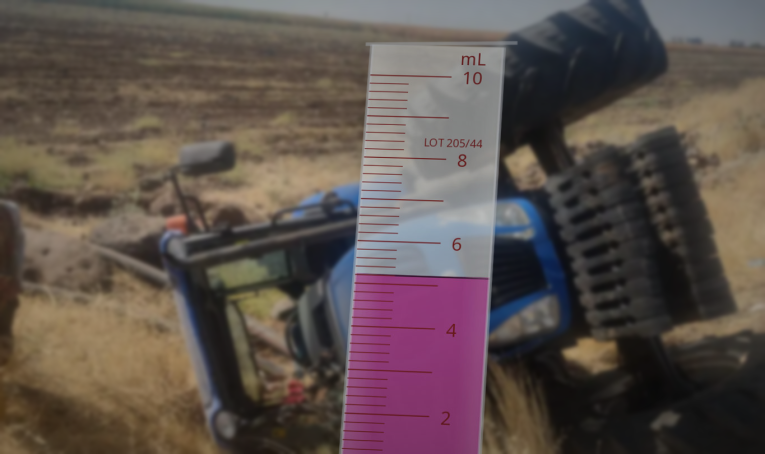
5.2 mL
